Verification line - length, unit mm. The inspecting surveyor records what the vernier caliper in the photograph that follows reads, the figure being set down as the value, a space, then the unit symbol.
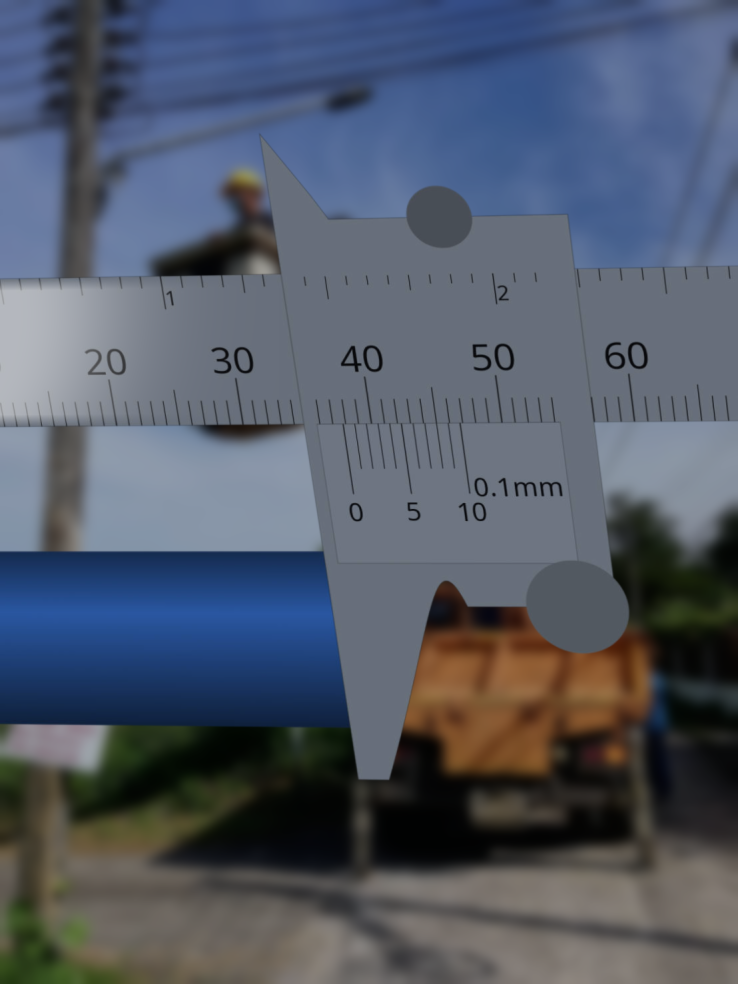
37.8 mm
